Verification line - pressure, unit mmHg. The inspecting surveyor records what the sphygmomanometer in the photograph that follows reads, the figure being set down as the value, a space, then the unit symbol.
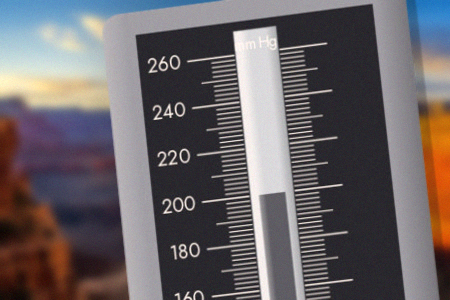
200 mmHg
